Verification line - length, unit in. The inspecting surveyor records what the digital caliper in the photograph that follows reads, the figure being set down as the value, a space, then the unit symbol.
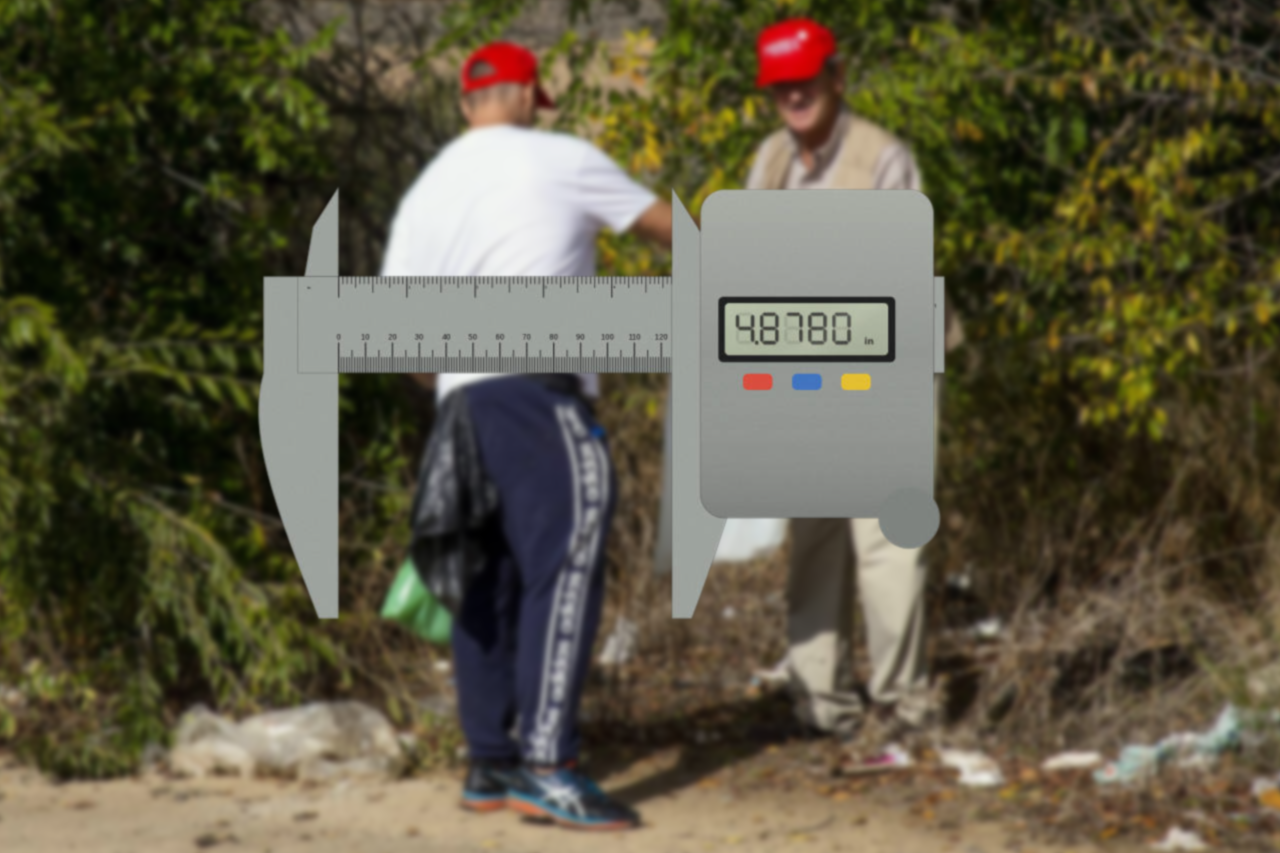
4.8780 in
